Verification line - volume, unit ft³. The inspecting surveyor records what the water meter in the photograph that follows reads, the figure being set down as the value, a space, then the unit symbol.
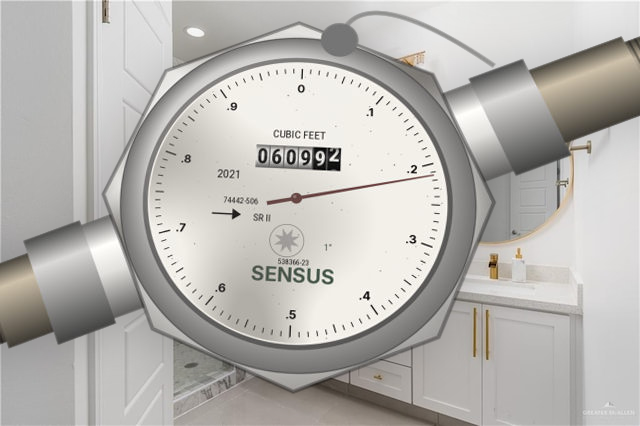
60992.21 ft³
